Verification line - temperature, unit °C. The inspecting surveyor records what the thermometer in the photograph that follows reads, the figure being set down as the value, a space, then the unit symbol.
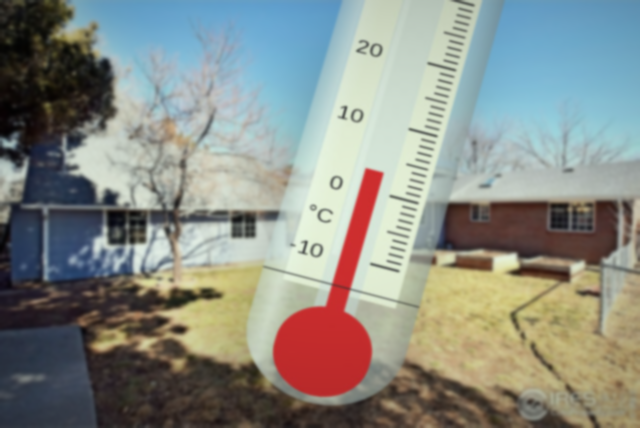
3 °C
